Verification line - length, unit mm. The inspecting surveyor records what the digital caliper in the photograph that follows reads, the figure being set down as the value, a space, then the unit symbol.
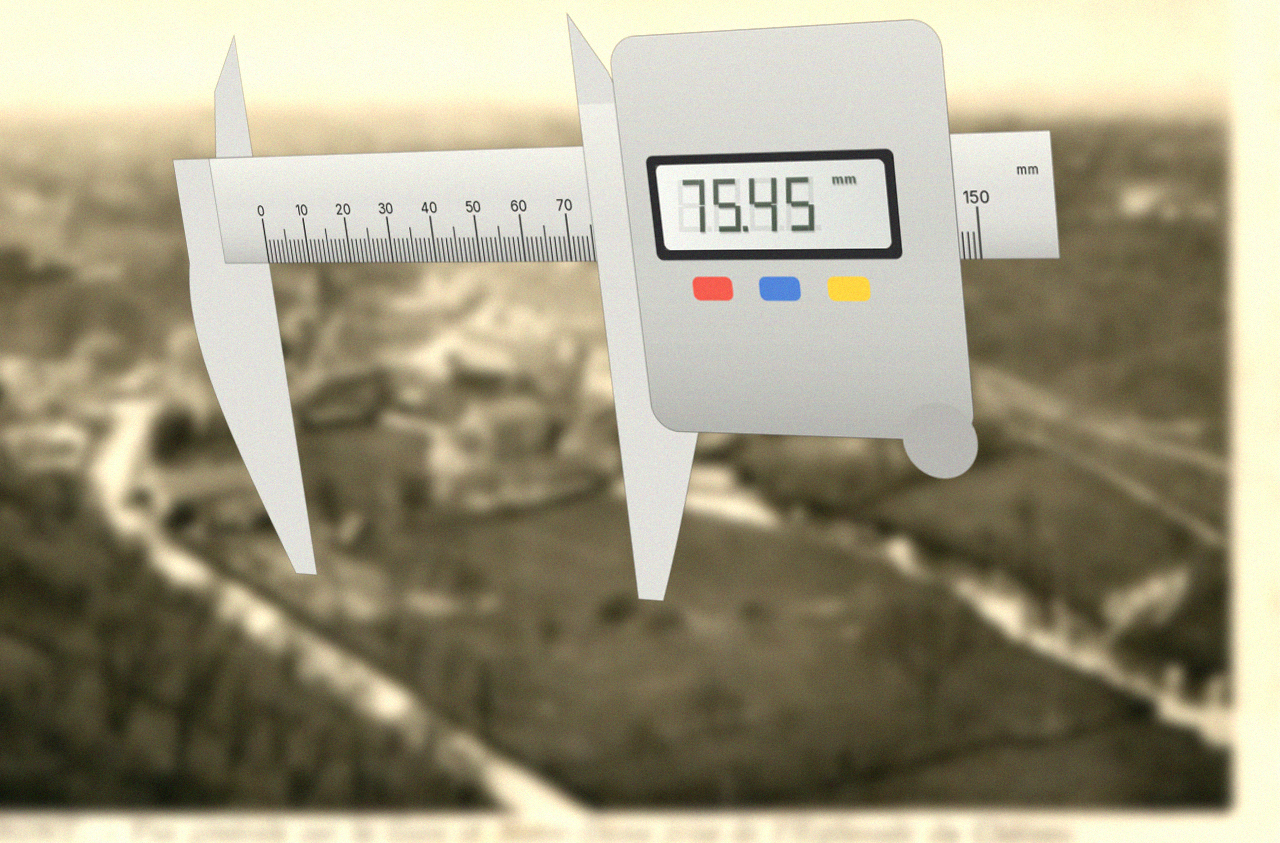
75.45 mm
